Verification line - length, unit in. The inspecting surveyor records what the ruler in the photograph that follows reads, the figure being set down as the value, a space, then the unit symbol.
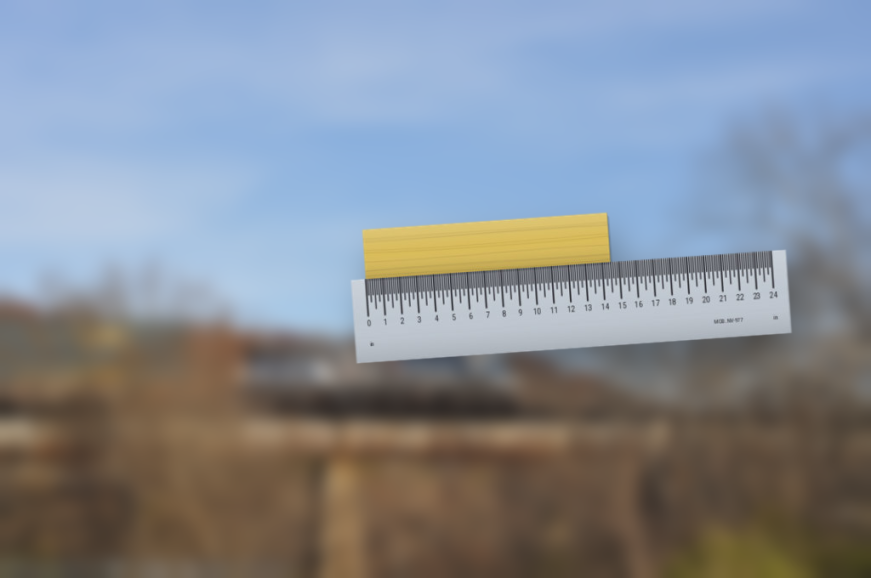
14.5 in
